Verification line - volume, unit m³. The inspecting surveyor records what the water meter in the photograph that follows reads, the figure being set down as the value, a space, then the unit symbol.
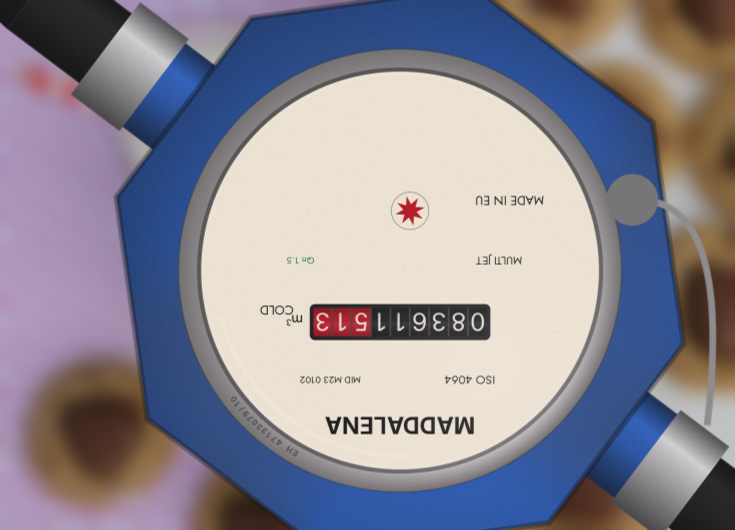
83611.513 m³
